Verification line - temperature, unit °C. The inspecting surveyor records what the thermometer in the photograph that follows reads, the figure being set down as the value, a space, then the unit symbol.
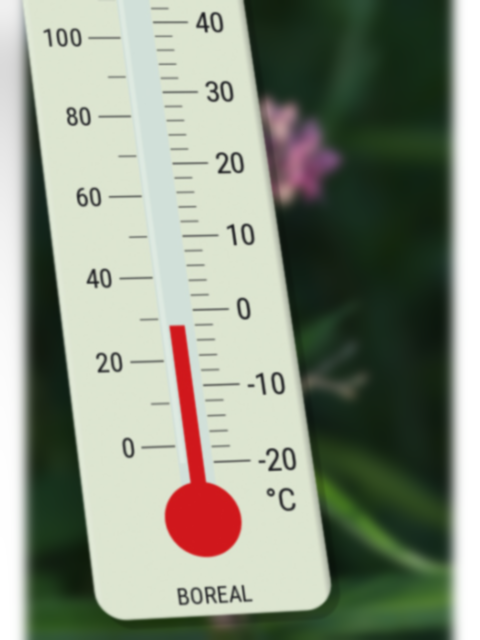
-2 °C
